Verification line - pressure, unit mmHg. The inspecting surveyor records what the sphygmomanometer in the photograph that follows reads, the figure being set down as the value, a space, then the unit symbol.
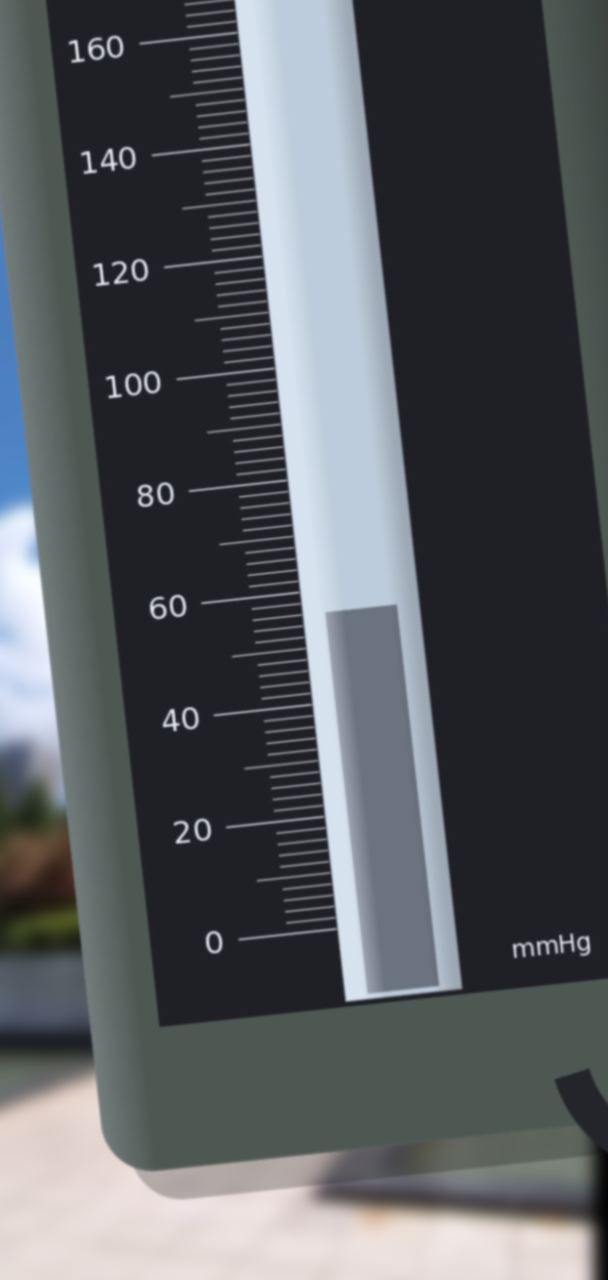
56 mmHg
